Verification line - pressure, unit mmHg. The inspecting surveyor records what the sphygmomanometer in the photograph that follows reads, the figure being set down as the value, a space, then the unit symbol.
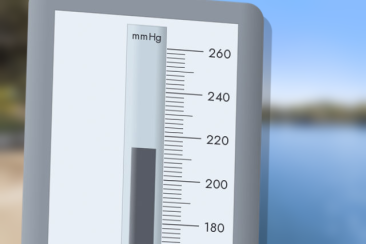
214 mmHg
